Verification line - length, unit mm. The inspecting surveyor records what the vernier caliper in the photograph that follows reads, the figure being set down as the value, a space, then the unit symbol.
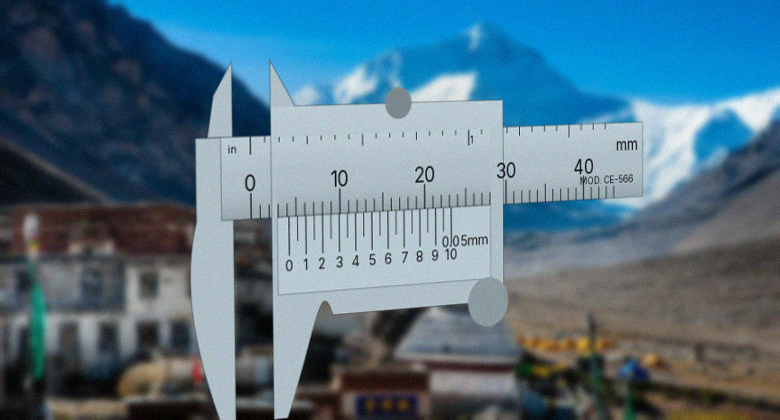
4.2 mm
